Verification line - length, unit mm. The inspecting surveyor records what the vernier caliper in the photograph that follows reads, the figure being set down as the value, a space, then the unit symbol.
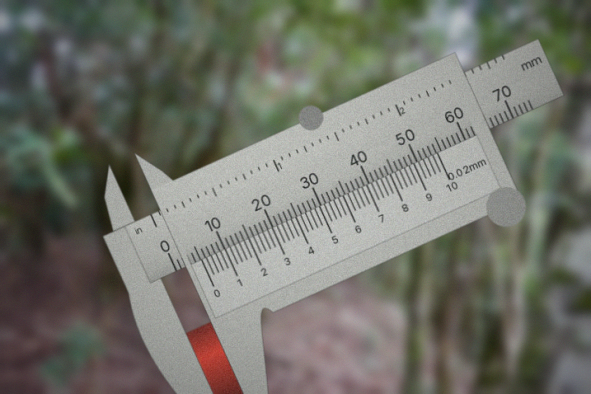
5.2 mm
